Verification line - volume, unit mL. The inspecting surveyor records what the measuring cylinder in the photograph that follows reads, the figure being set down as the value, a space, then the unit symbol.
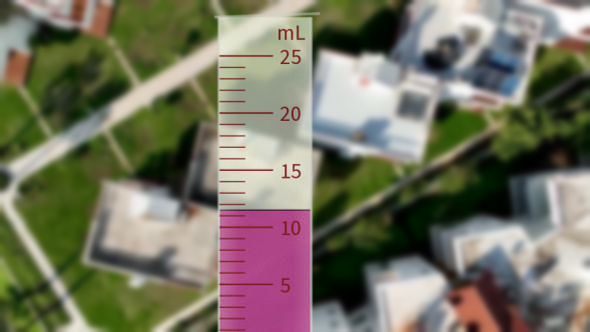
11.5 mL
